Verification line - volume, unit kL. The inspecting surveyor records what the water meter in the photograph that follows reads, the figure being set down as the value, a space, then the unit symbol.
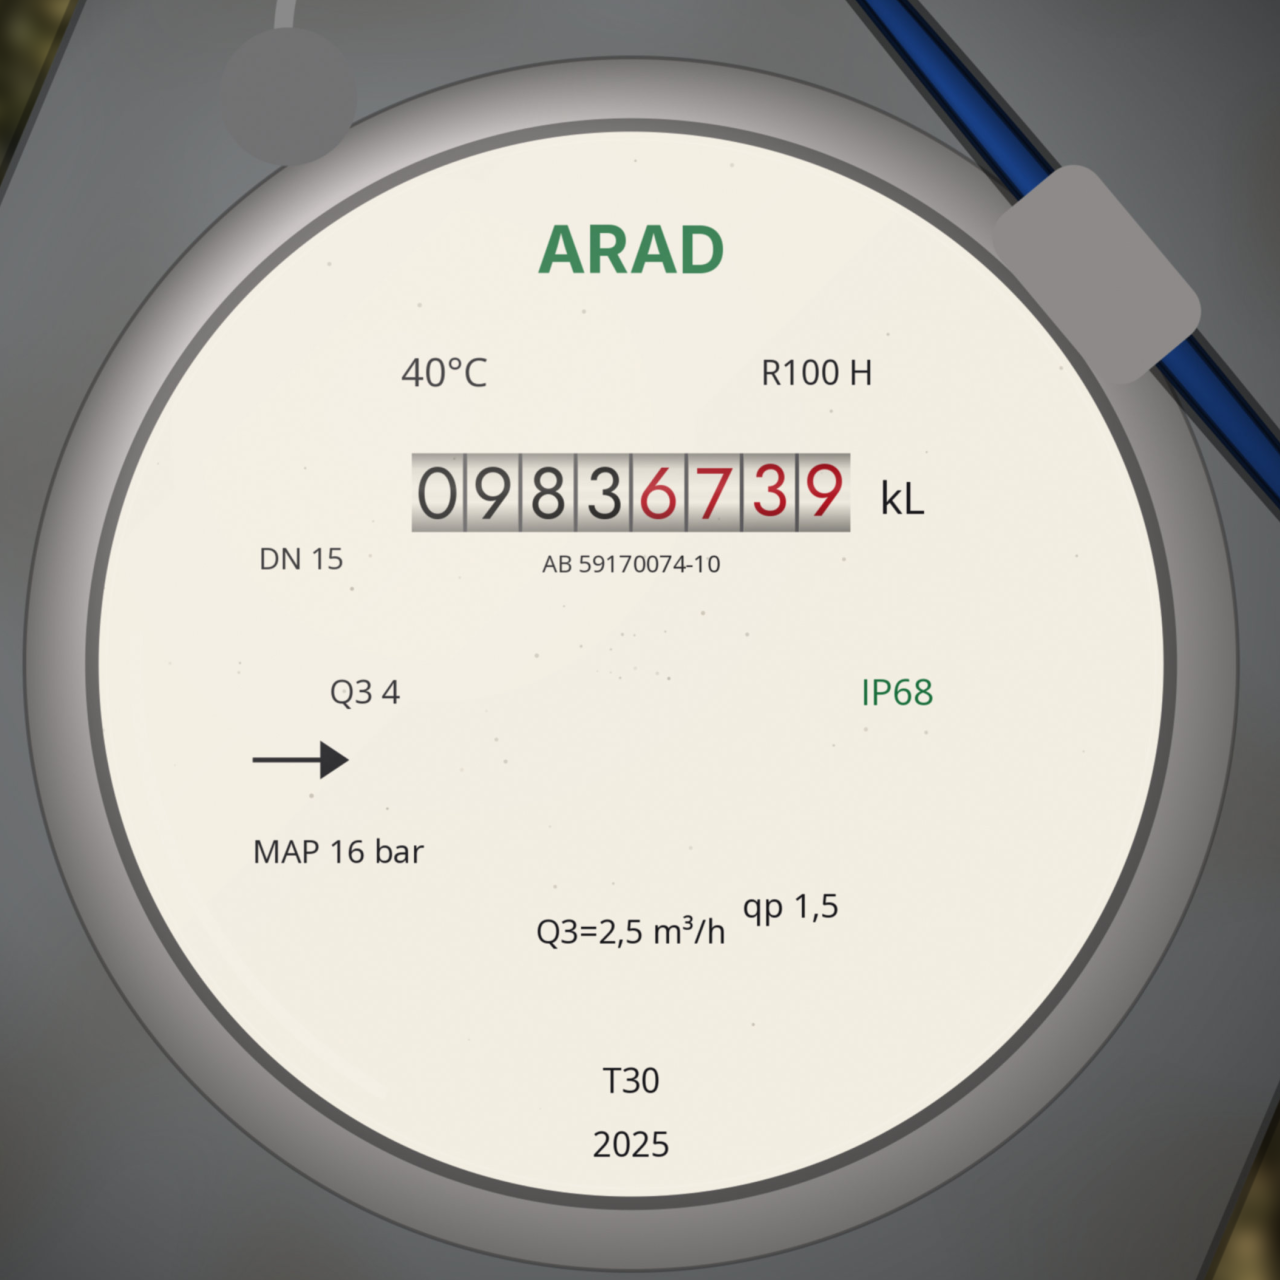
983.6739 kL
